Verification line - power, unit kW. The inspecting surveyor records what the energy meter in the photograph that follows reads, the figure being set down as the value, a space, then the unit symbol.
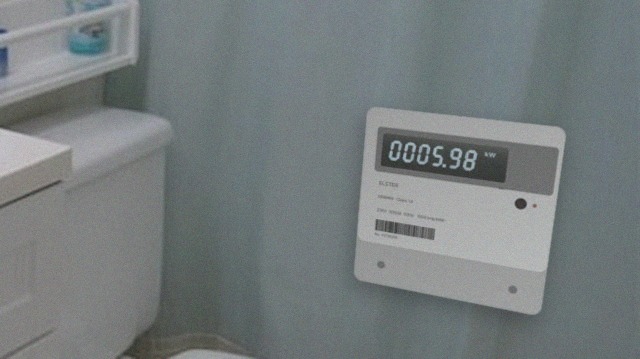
5.98 kW
